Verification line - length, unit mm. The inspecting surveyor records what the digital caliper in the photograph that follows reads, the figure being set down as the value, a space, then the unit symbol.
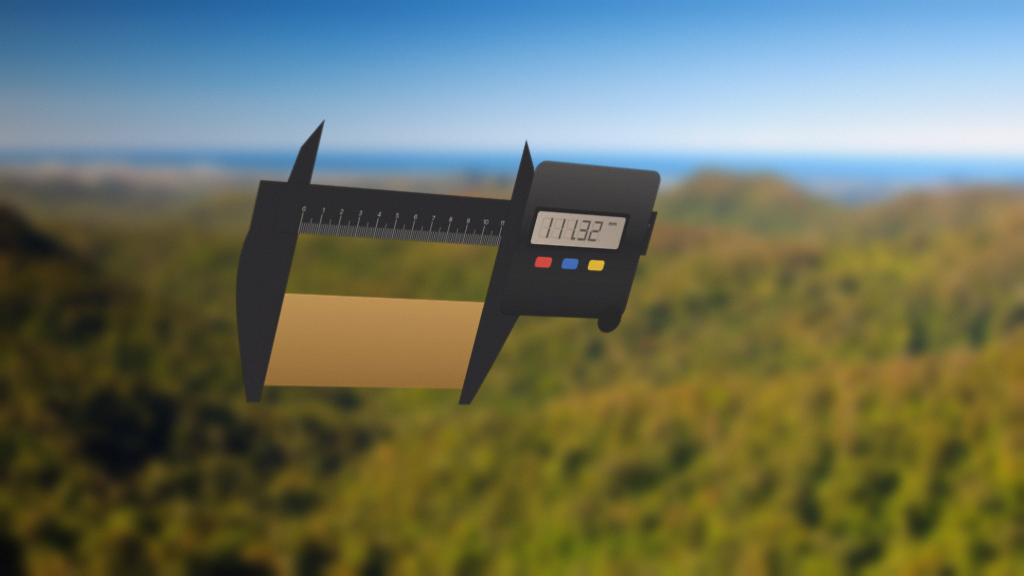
111.32 mm
